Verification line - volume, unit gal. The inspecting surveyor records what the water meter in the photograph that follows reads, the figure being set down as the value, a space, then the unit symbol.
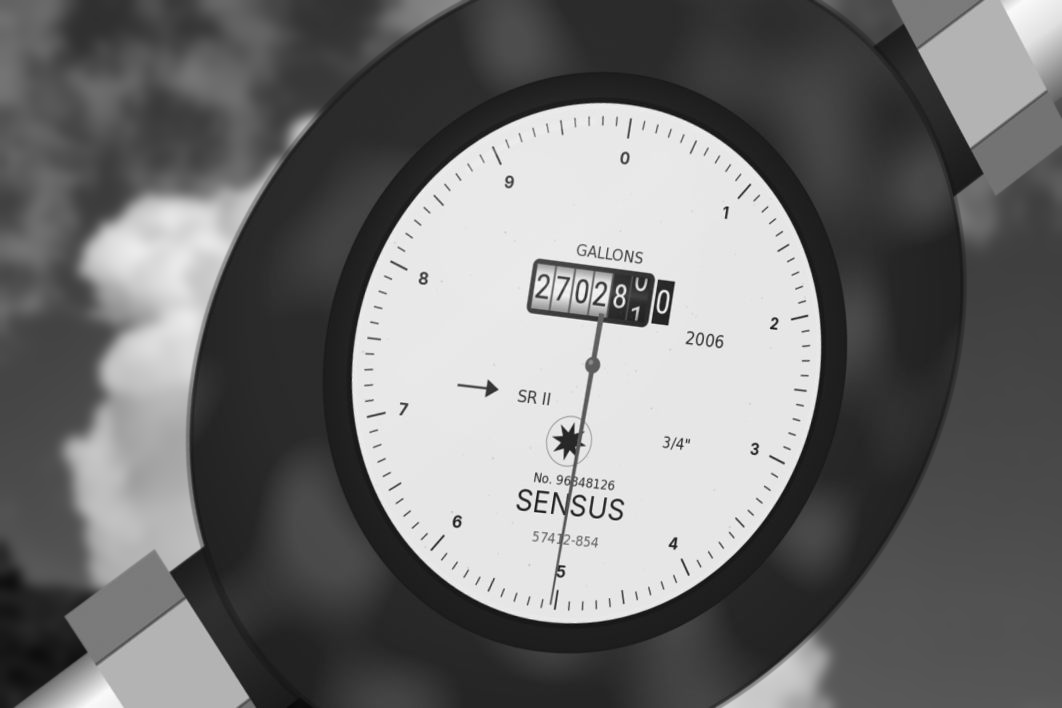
2702805.0 gal
